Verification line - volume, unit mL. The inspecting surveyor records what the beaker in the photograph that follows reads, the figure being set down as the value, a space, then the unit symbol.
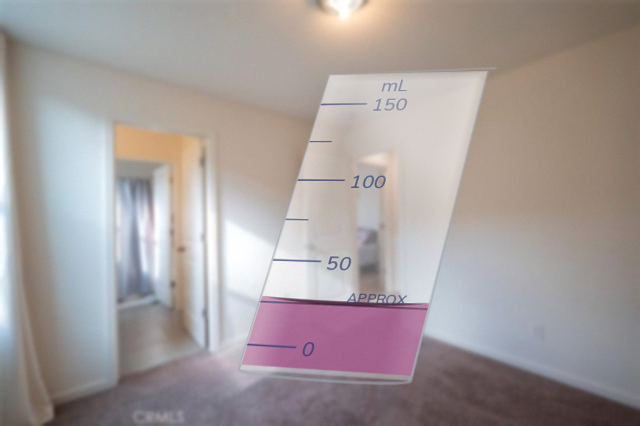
25 mL
